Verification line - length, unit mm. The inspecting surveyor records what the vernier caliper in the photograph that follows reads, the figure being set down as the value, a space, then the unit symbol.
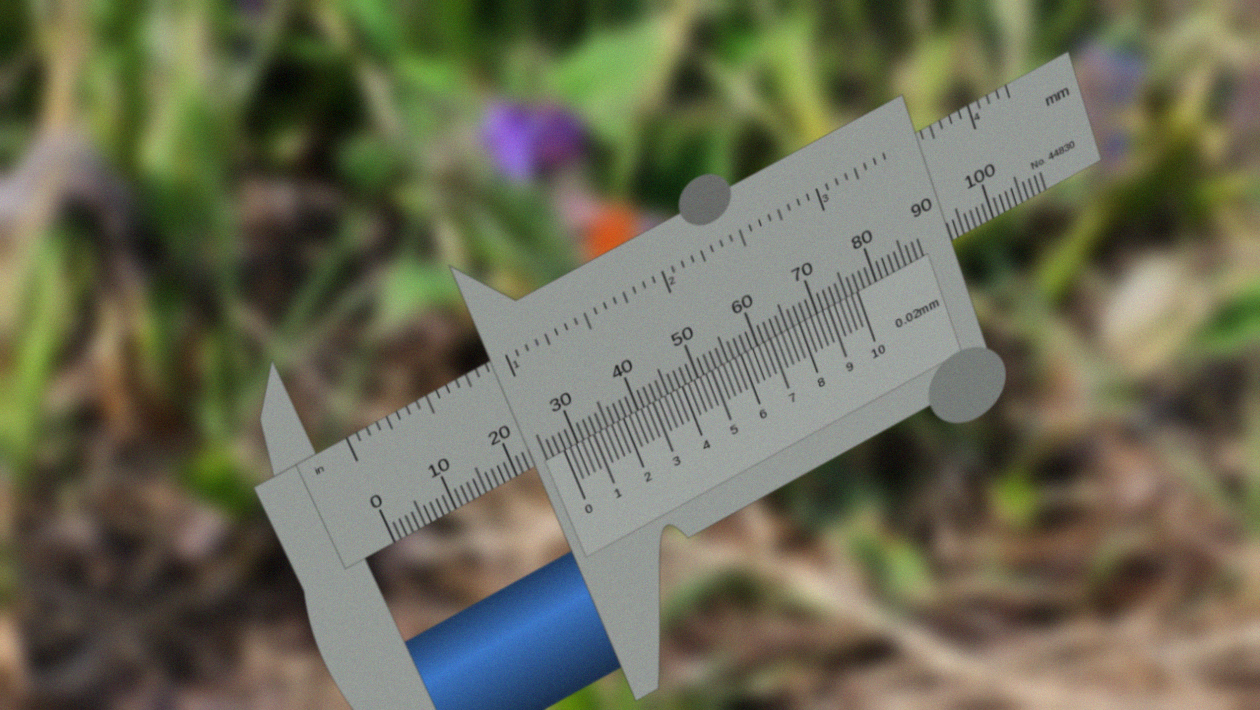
27.8 mm
